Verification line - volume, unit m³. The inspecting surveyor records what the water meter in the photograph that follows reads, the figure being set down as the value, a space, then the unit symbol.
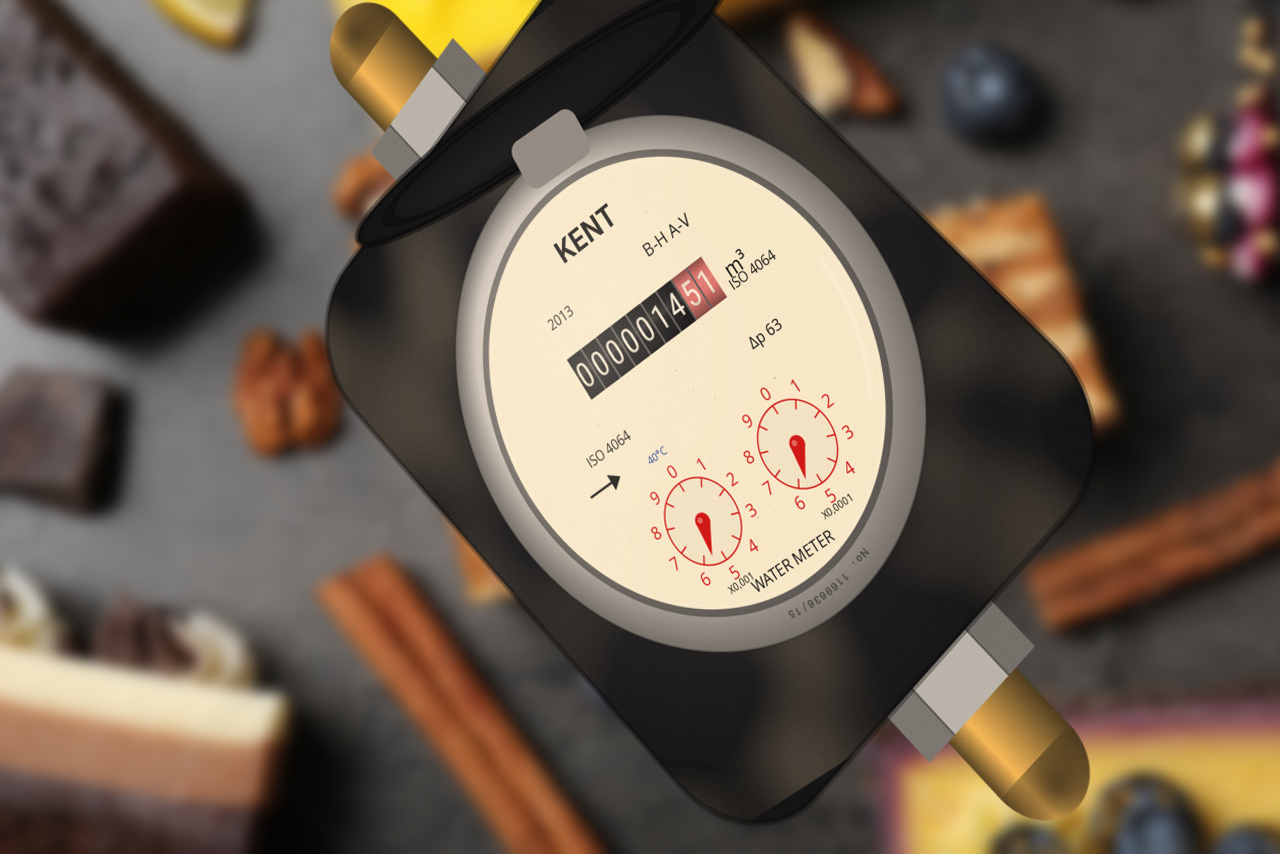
14.5155 m³
